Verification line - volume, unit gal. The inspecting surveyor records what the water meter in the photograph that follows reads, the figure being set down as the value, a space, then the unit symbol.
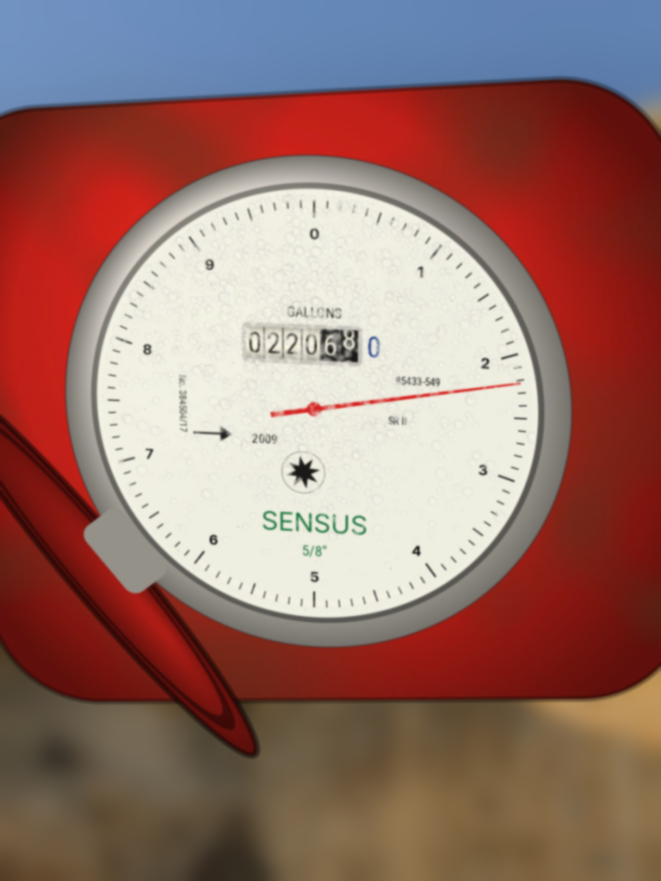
220682.2 gal
